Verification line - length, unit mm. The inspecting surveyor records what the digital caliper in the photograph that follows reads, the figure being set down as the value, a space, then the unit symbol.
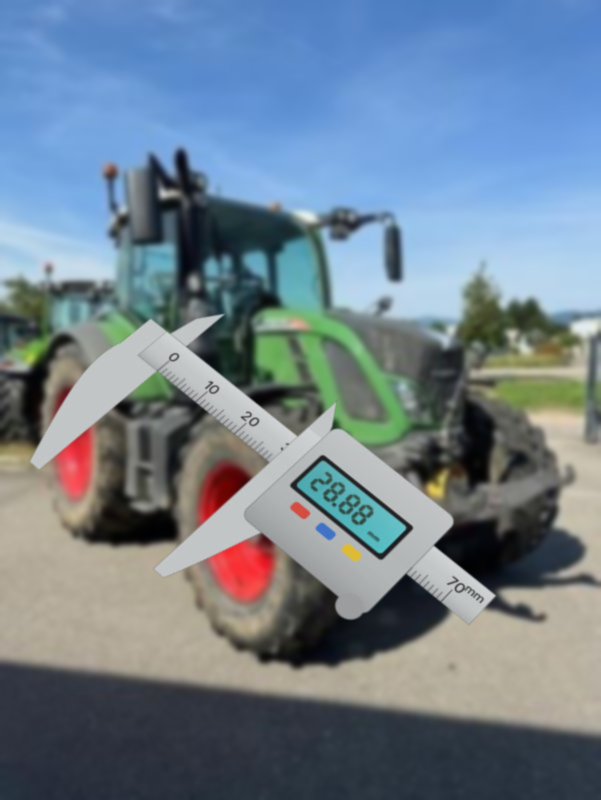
28.88 mm
